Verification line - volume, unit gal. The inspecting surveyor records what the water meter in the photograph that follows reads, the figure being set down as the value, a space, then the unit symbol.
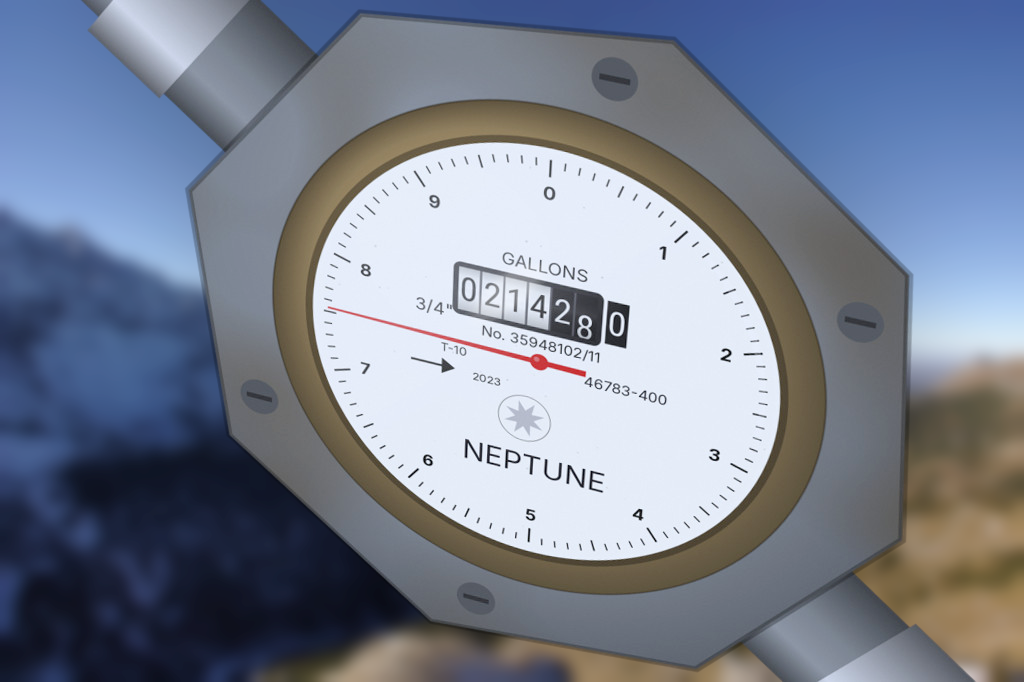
214277.5 gal
